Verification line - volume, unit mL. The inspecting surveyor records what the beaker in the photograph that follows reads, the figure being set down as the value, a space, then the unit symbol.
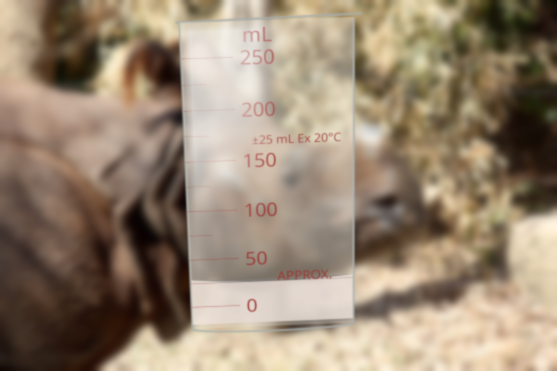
25 mL
